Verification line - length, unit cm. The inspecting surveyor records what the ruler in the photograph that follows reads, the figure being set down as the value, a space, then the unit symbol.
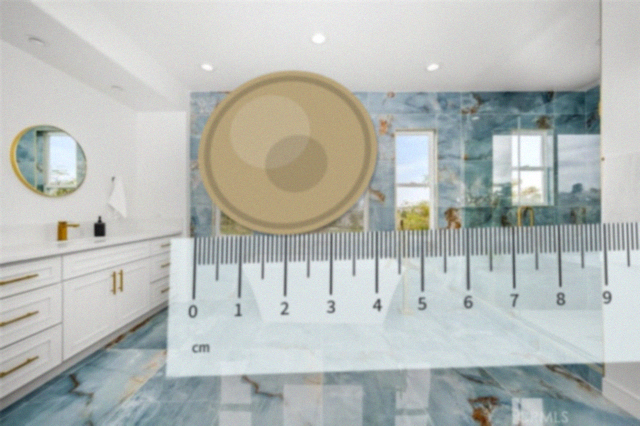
4 cm
